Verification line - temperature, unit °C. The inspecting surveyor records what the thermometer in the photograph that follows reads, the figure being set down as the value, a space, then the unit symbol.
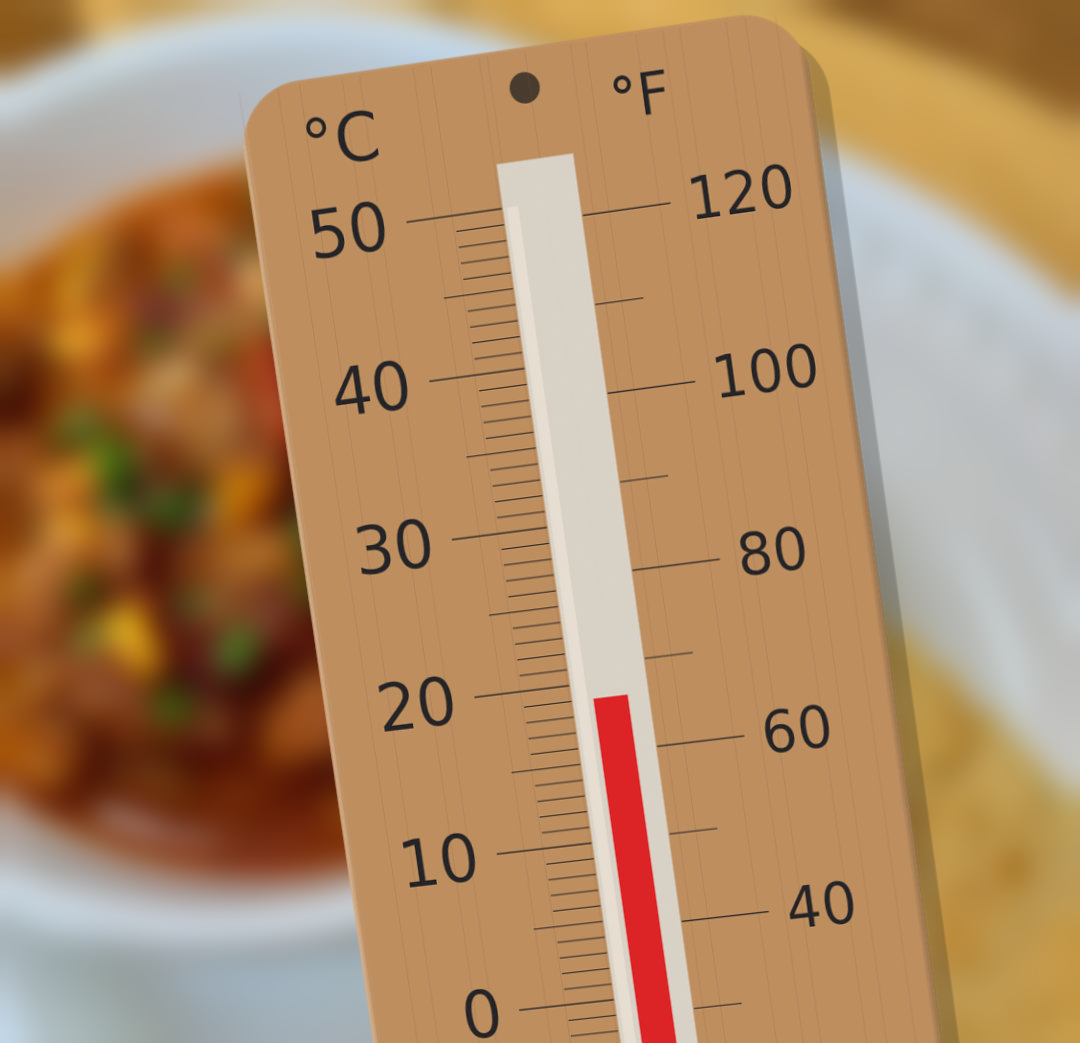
19 °C
